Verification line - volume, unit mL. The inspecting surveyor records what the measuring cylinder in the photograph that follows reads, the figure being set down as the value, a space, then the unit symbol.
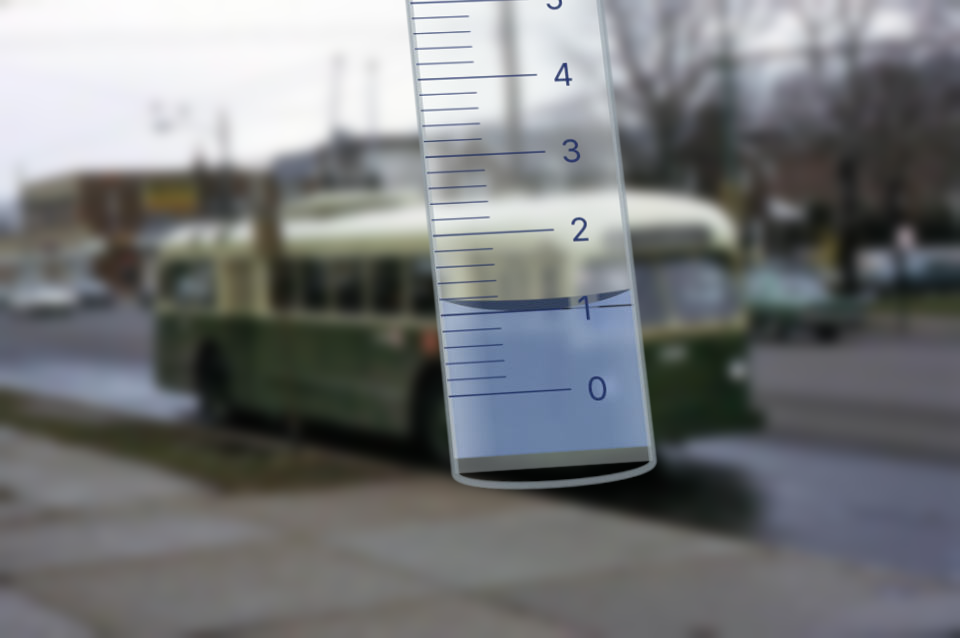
1 mL
